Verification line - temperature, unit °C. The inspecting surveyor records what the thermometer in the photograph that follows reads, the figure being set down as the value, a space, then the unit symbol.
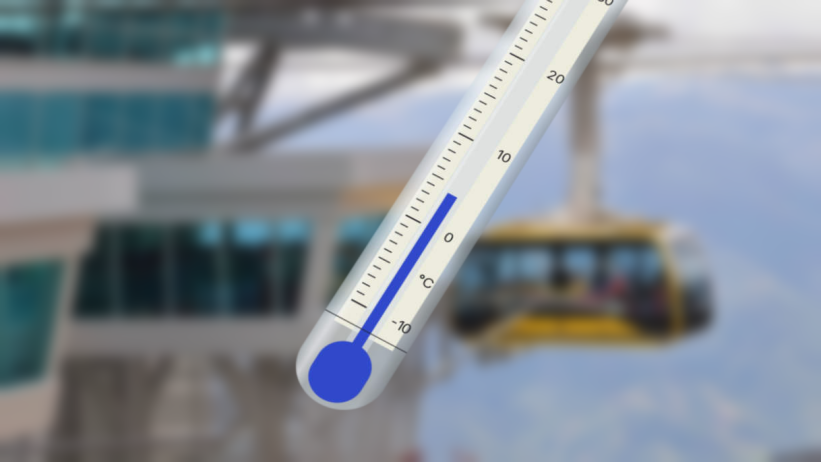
4 °C
